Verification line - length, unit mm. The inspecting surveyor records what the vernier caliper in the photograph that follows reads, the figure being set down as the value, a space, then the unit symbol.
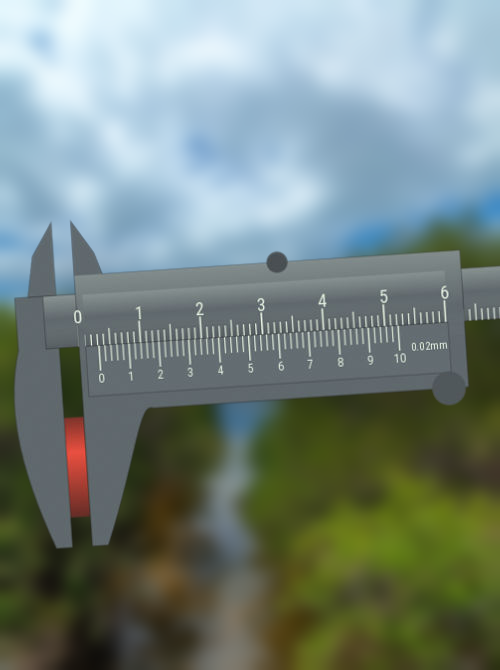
3.2 mm
